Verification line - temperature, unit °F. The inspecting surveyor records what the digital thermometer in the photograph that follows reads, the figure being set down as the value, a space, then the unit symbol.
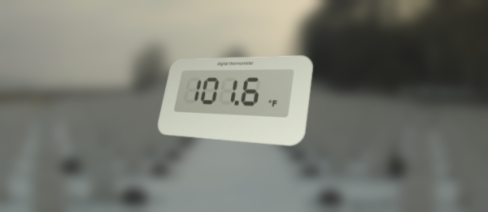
101.6 °F
